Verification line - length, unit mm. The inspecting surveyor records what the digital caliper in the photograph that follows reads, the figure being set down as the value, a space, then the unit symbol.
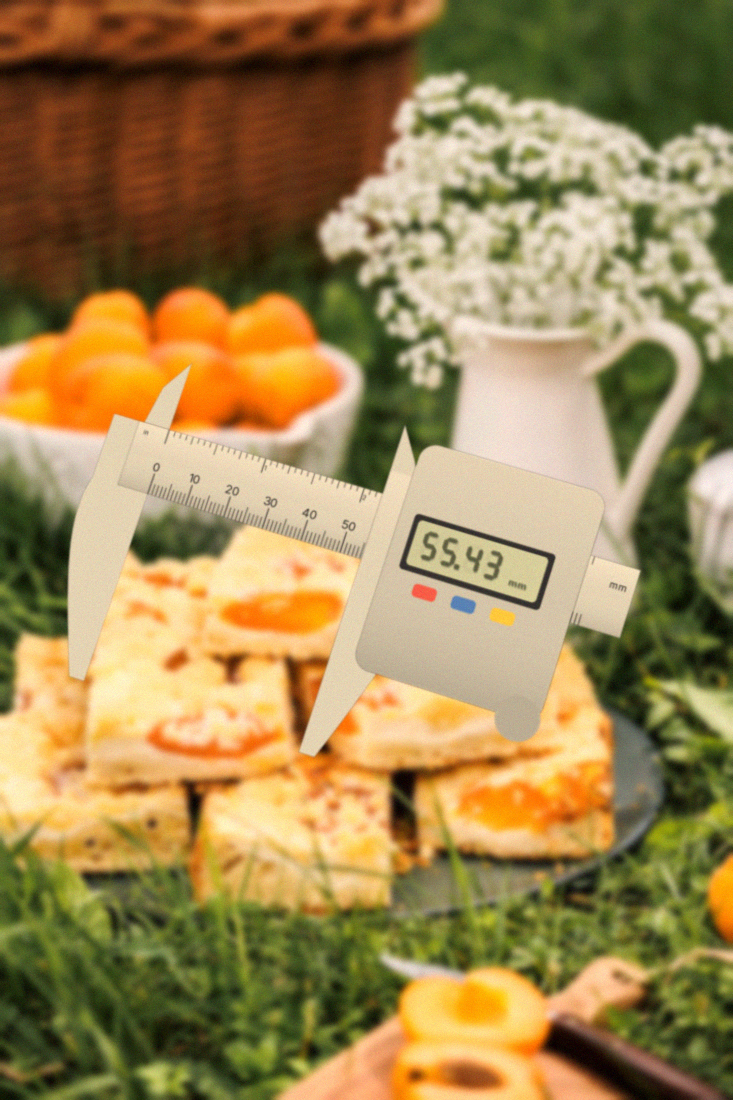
55.43 mm
